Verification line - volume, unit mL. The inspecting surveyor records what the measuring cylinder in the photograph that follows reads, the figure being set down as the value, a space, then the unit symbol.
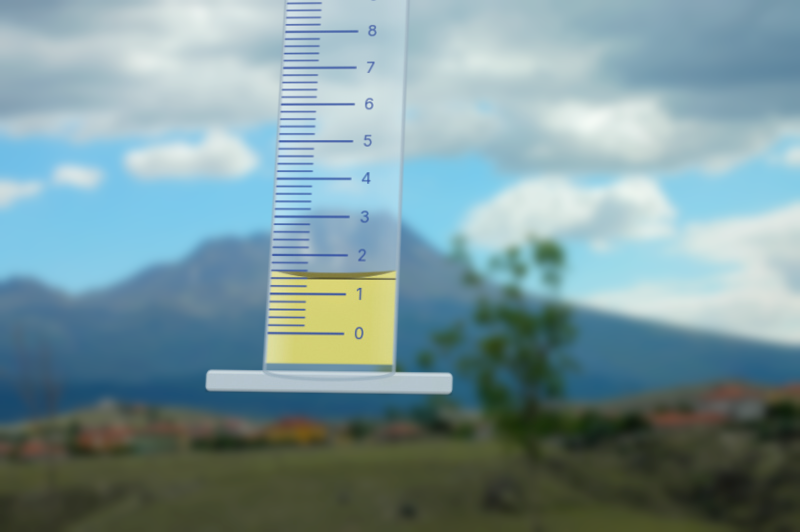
1.4 mL
